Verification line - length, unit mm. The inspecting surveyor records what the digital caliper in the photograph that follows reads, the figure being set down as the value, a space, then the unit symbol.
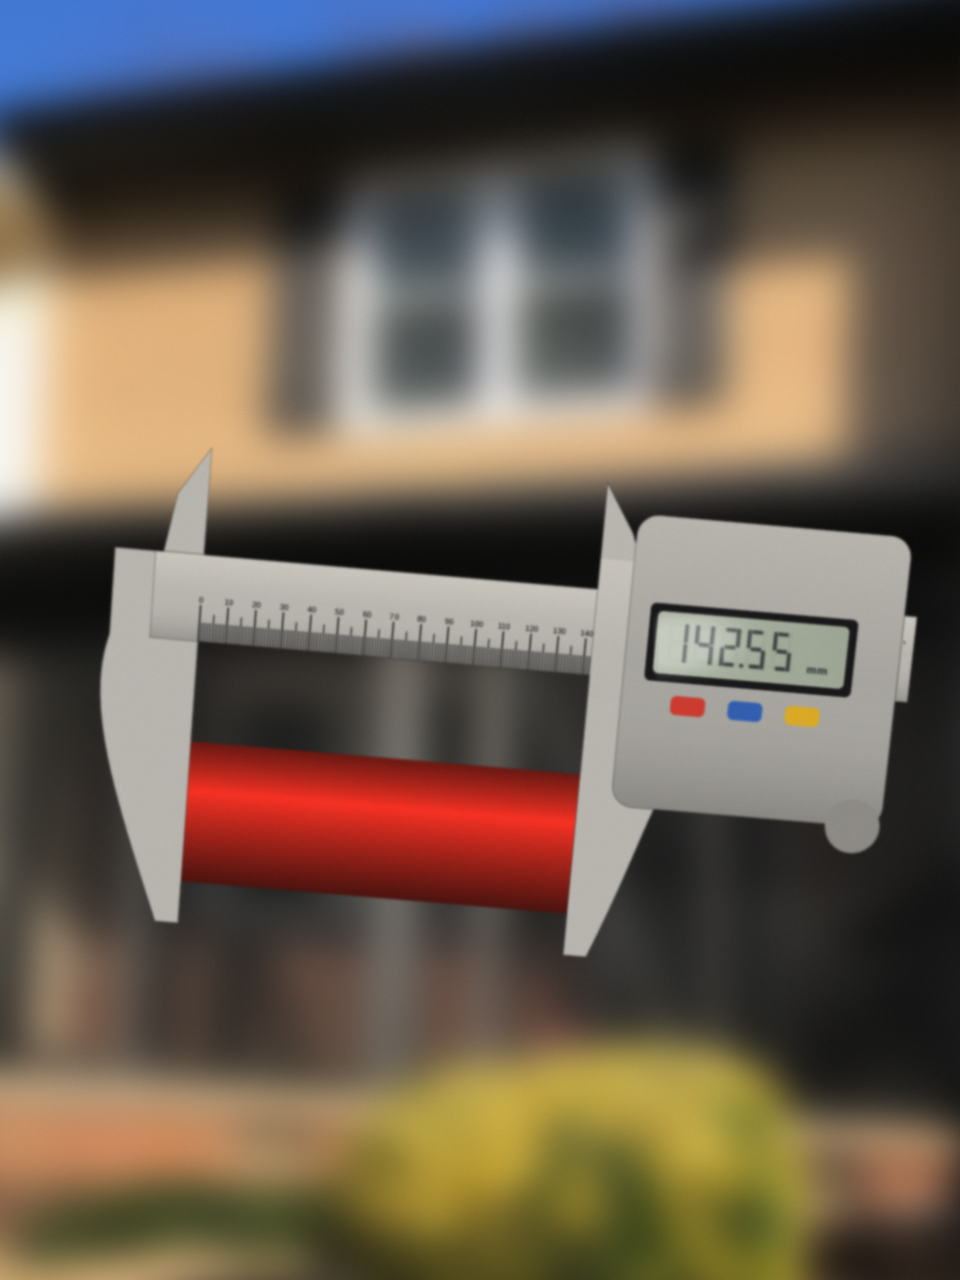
142.55 mm
